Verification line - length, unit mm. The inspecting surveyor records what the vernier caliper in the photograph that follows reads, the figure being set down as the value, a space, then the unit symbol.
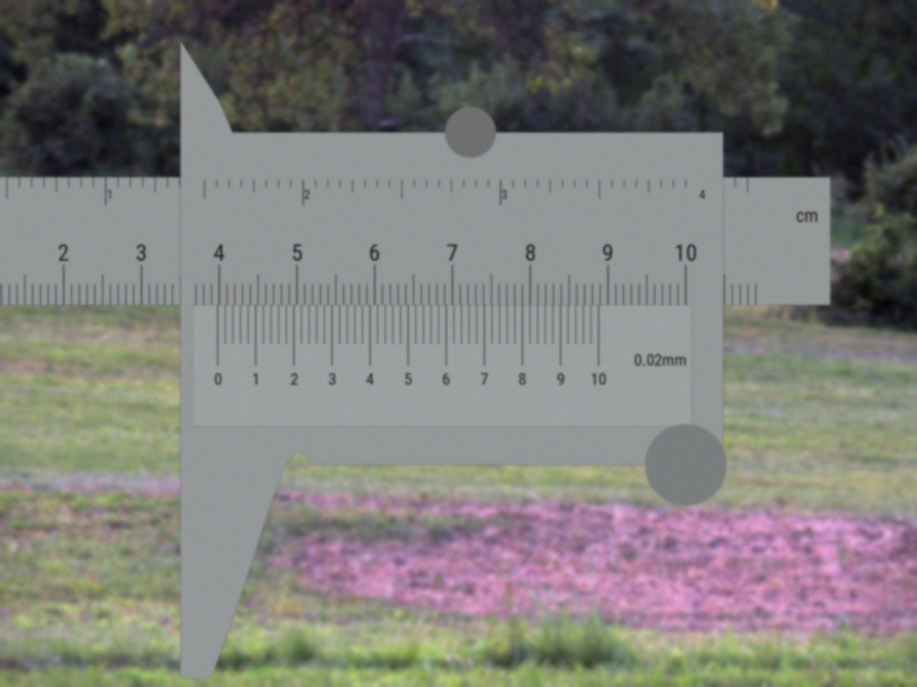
39.8 mm
